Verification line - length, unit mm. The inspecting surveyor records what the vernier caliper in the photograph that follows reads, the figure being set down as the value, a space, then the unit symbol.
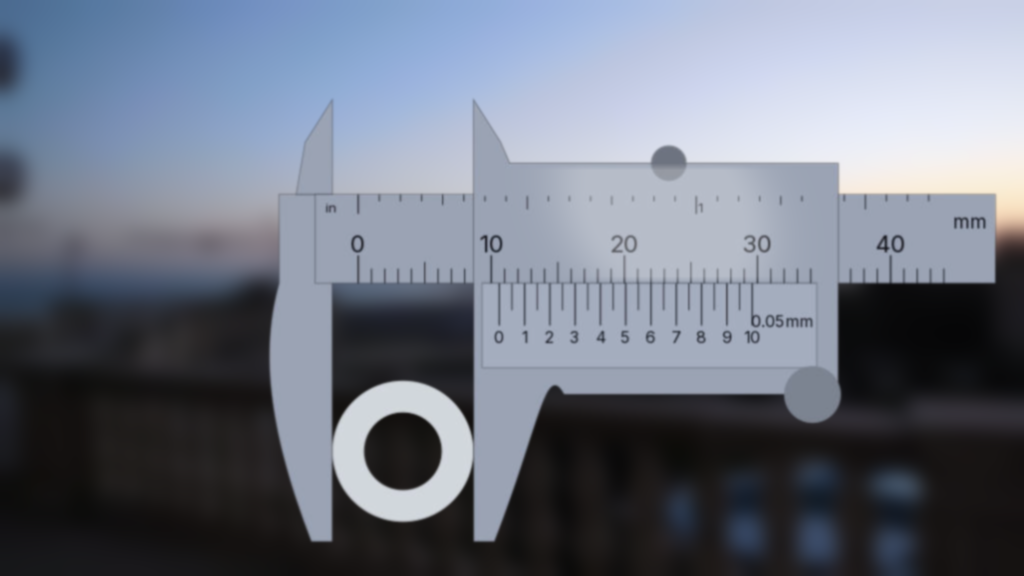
10.6 mm
